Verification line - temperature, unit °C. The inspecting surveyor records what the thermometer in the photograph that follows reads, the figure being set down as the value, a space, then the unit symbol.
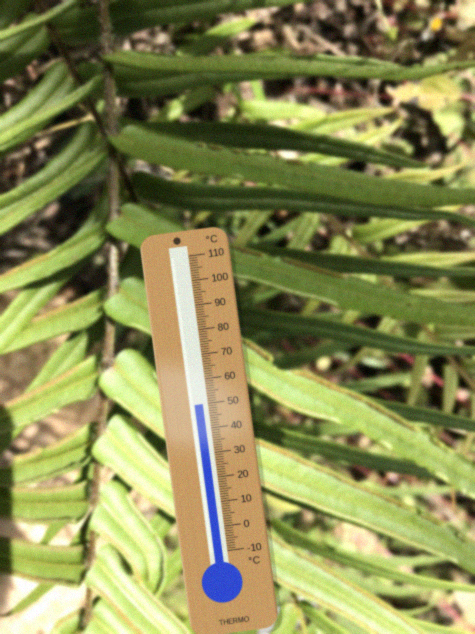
50 °C
